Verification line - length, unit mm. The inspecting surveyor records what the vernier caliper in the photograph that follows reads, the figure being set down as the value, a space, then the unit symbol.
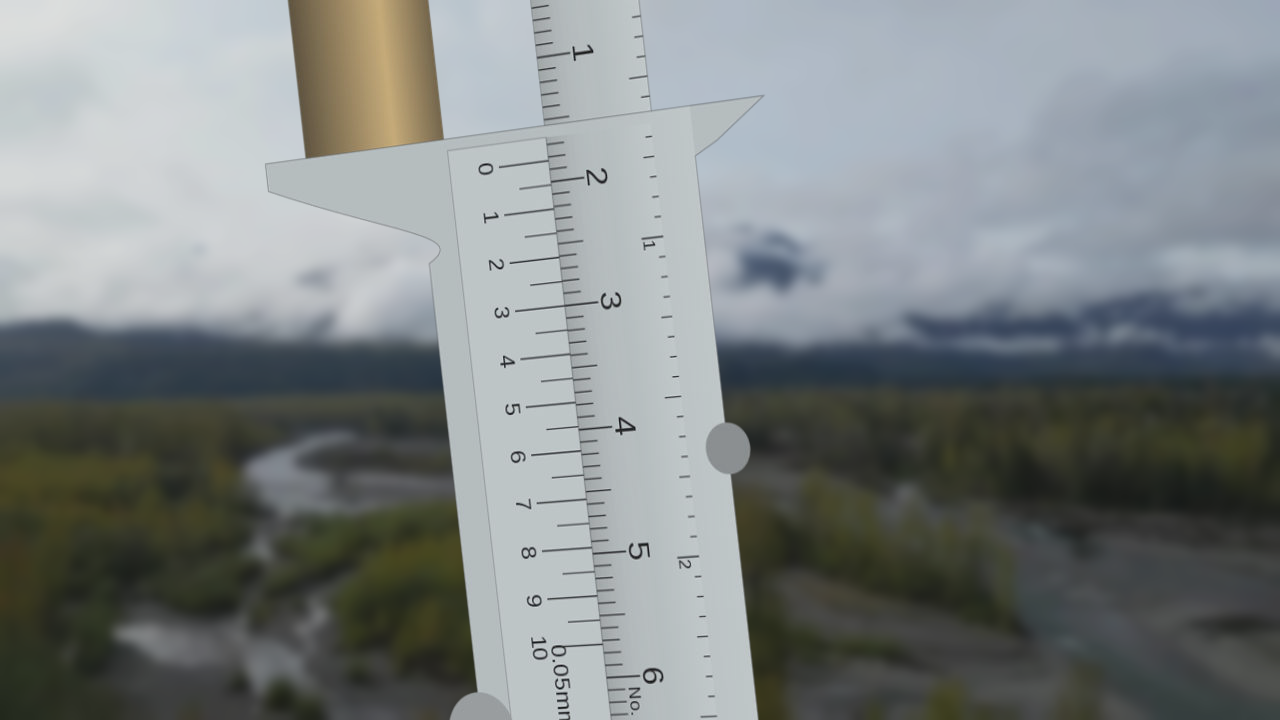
18.3 mm
